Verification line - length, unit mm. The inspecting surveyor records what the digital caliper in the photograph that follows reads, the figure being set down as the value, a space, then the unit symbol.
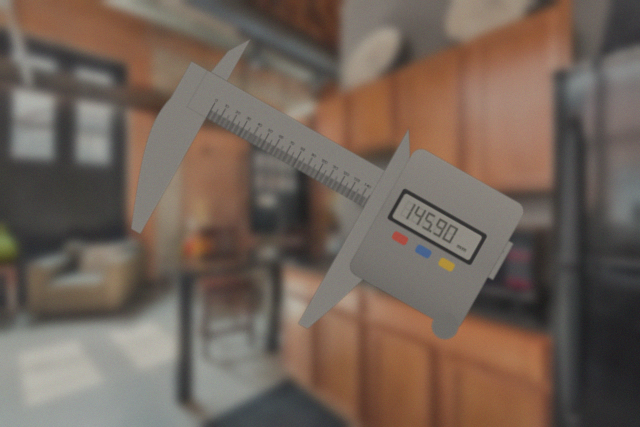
145.90 mm
